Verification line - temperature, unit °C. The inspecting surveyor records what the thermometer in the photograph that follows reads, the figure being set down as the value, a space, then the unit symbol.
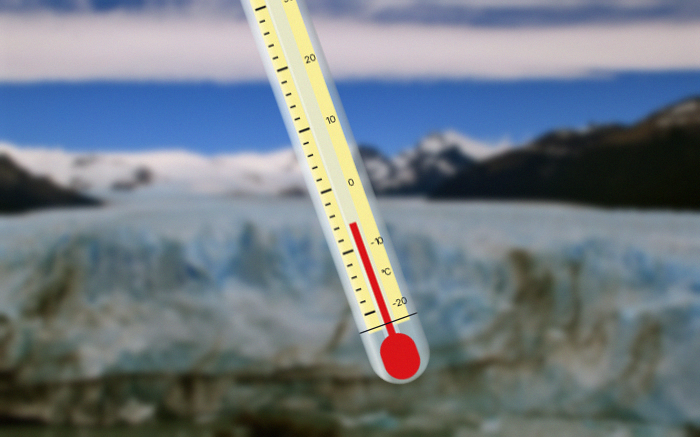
-6 °C
